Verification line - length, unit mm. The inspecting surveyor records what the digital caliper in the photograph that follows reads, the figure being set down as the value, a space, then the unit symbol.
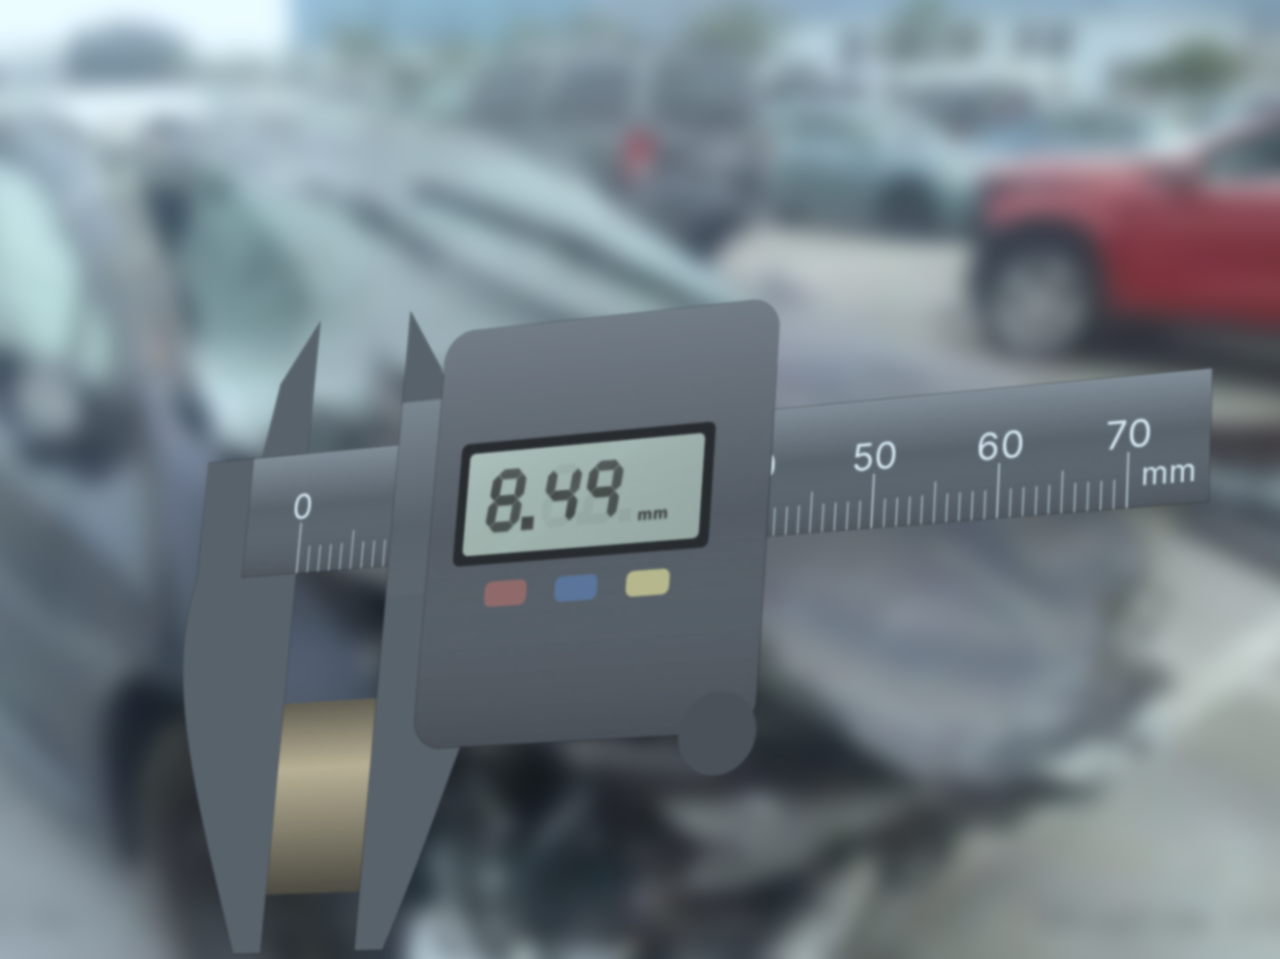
8.49 mm
